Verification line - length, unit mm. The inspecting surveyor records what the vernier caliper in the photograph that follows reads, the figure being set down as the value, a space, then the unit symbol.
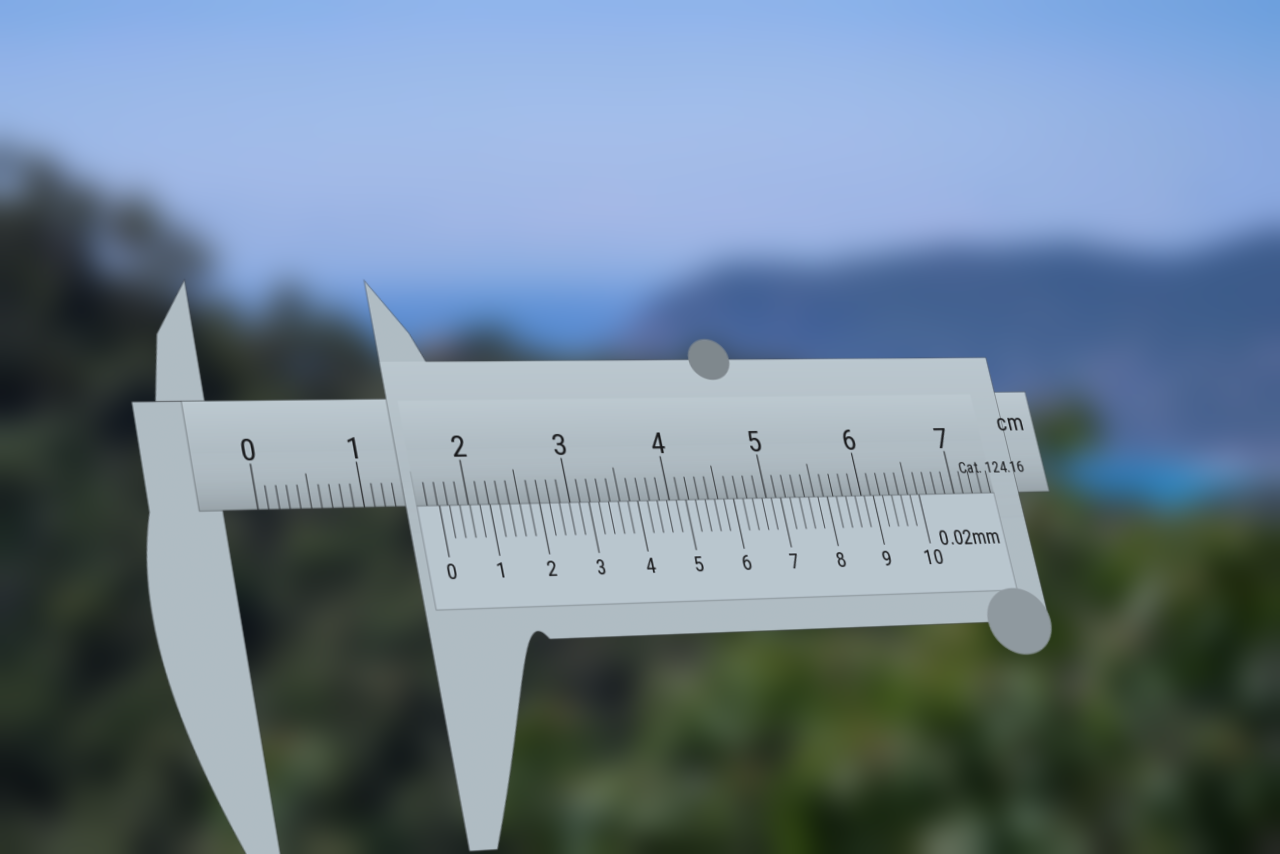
17.2 mm
